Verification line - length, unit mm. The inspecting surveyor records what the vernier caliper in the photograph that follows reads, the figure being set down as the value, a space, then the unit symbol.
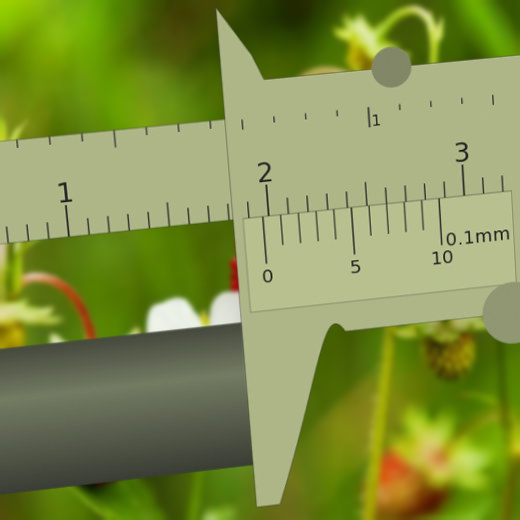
19.7 mm
